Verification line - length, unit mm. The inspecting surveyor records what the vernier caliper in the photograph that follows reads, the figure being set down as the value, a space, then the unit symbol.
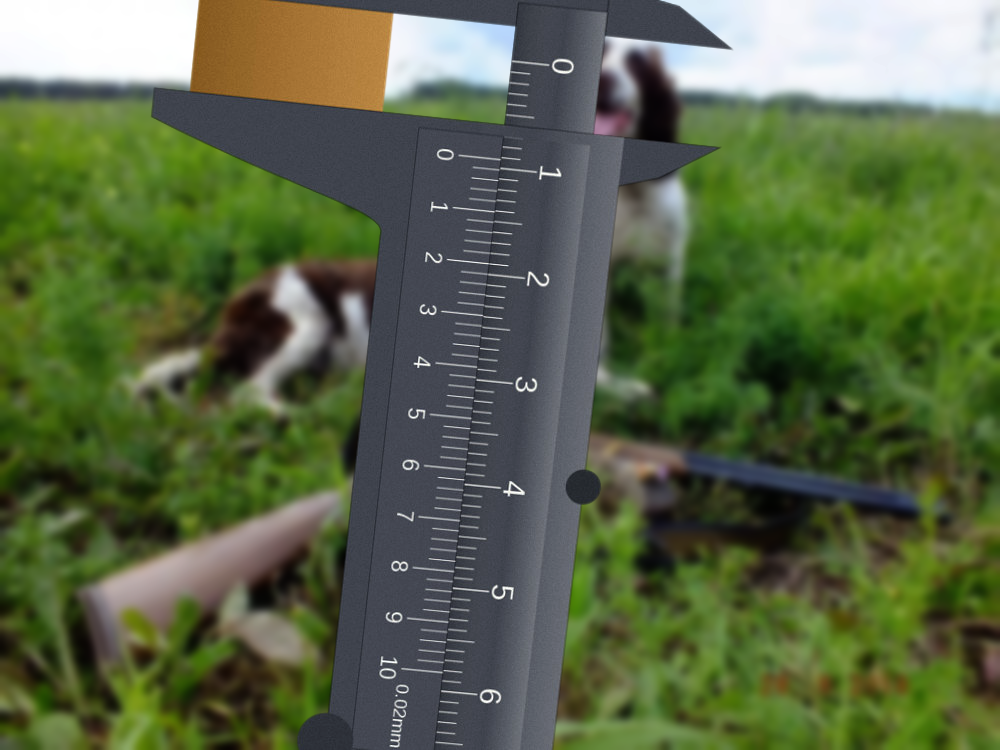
9.2 mm
